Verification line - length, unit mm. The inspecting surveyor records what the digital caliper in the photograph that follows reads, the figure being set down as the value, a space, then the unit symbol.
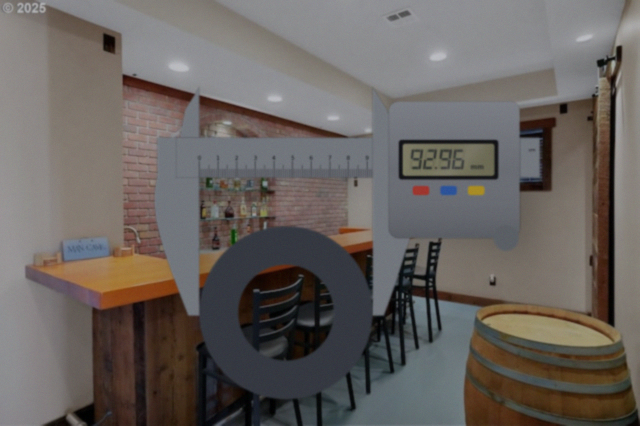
92.96 mm
